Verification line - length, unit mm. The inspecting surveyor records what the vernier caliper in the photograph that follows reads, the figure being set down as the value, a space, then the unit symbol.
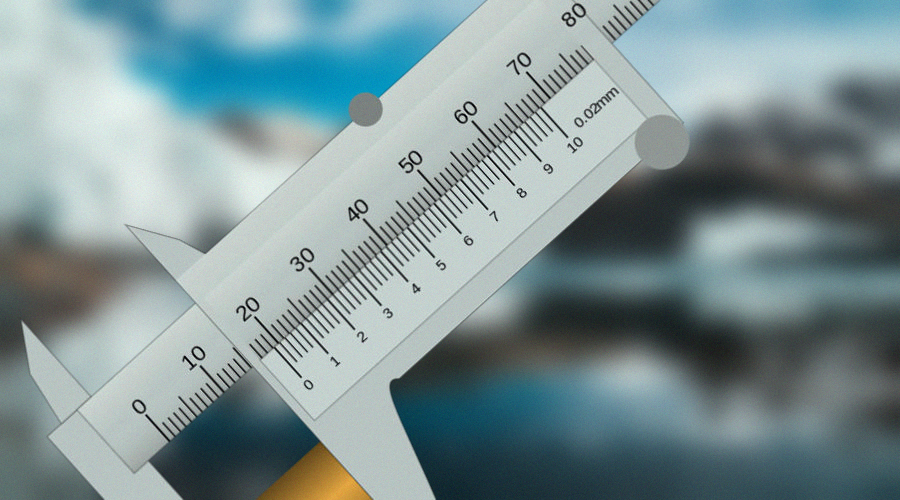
19.2 mm
